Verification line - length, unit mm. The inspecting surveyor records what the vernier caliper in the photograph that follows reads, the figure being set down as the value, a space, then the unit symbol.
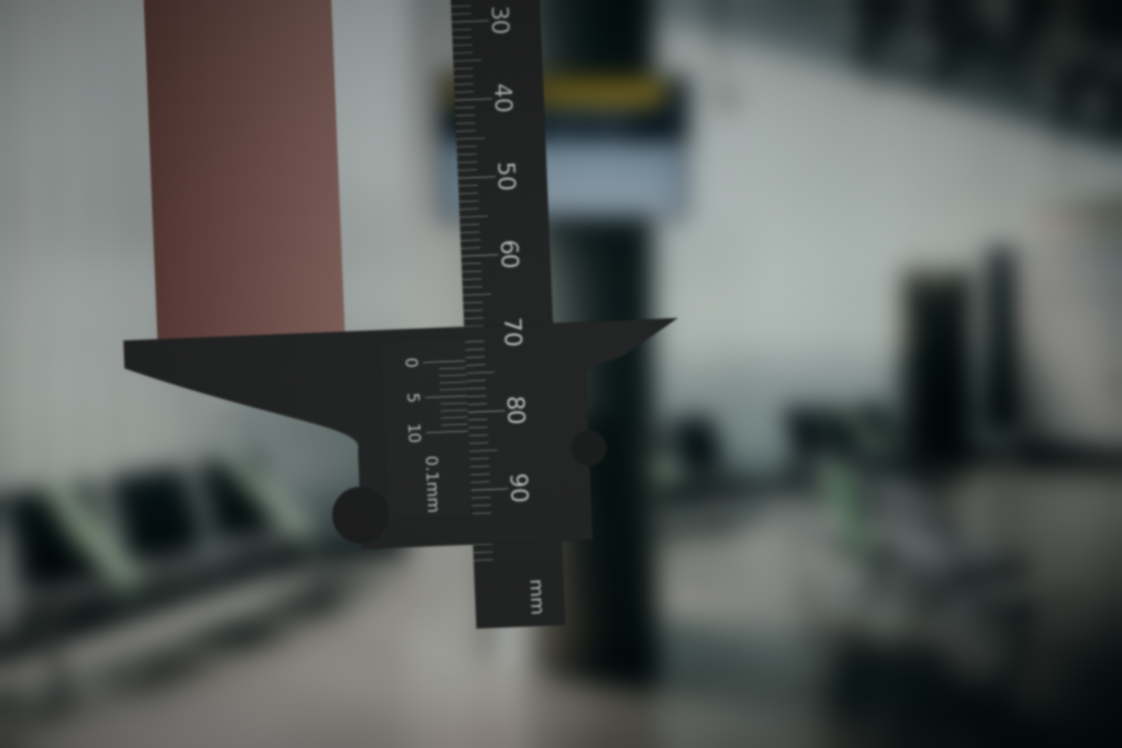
73.4 mm
